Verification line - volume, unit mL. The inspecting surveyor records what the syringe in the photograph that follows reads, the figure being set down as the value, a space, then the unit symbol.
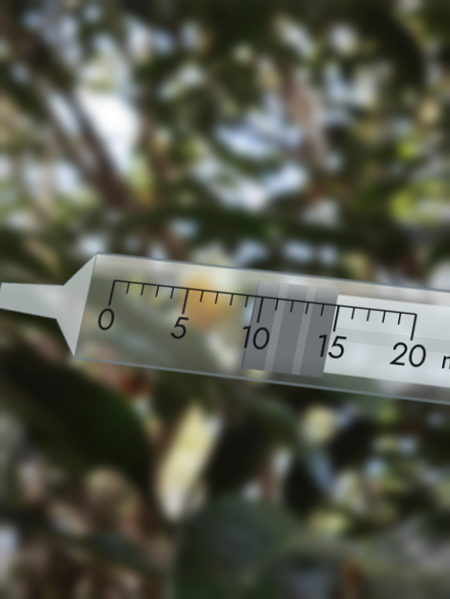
9.5 mL
